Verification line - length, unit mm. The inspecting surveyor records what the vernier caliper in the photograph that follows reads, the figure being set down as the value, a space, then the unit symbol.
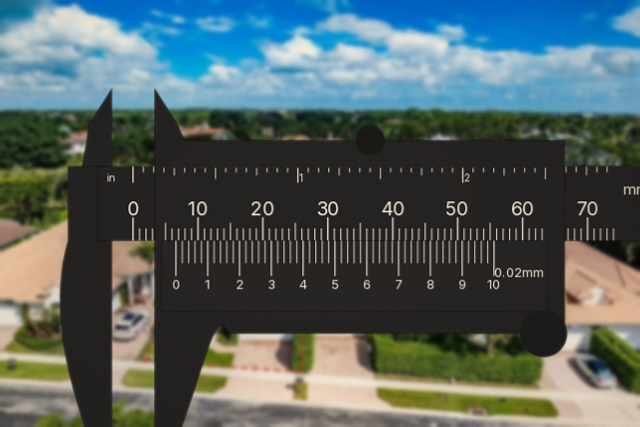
6.6 mm
